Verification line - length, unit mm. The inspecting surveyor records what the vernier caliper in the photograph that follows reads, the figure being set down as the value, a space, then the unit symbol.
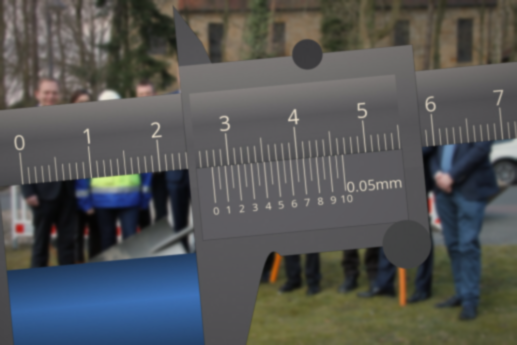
27.6 mm
